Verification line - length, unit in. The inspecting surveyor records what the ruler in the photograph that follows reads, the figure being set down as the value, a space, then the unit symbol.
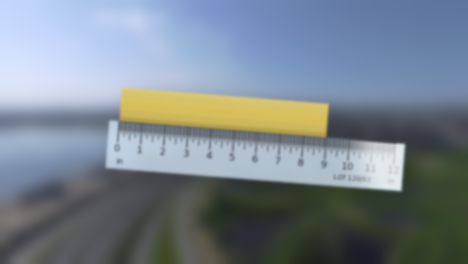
9 in
